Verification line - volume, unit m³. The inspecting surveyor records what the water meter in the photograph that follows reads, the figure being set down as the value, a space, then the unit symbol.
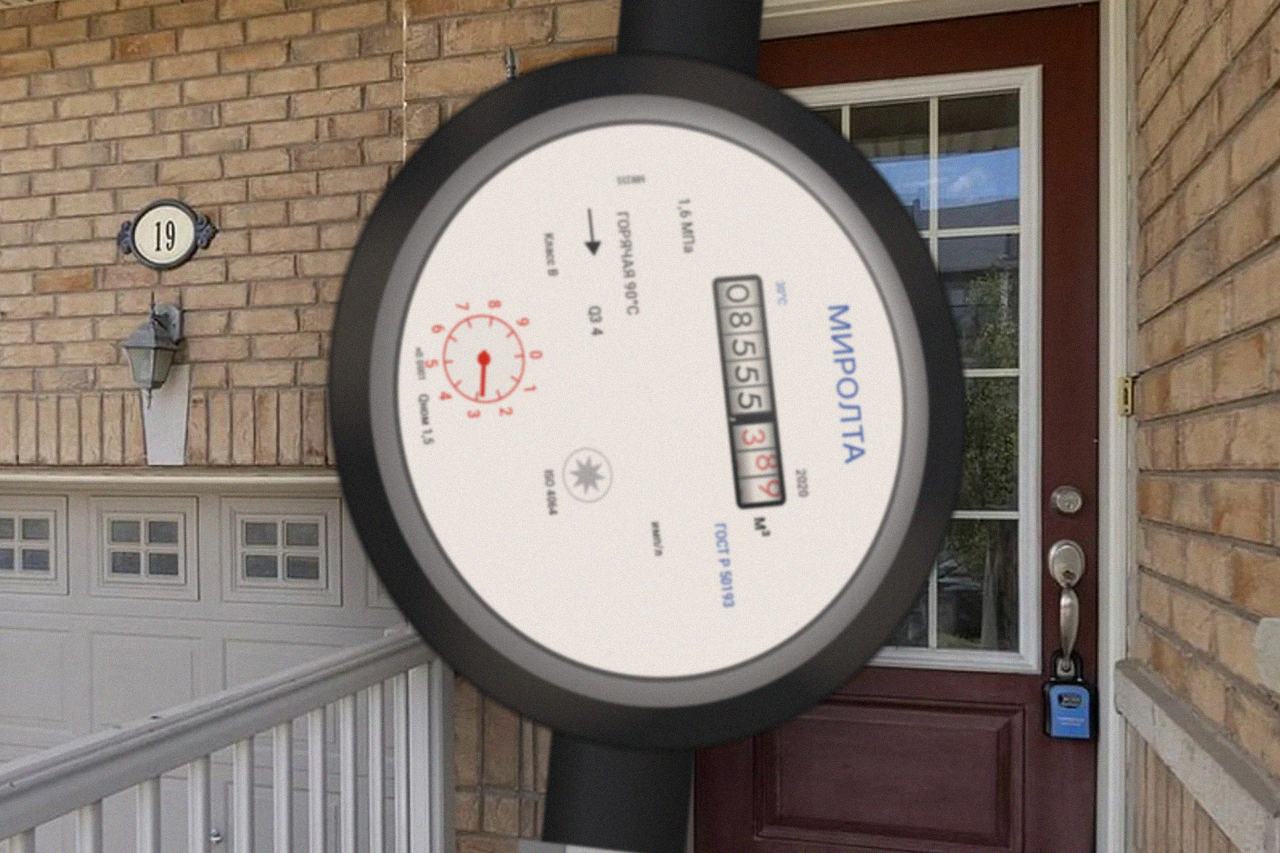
8555.3892 m³
